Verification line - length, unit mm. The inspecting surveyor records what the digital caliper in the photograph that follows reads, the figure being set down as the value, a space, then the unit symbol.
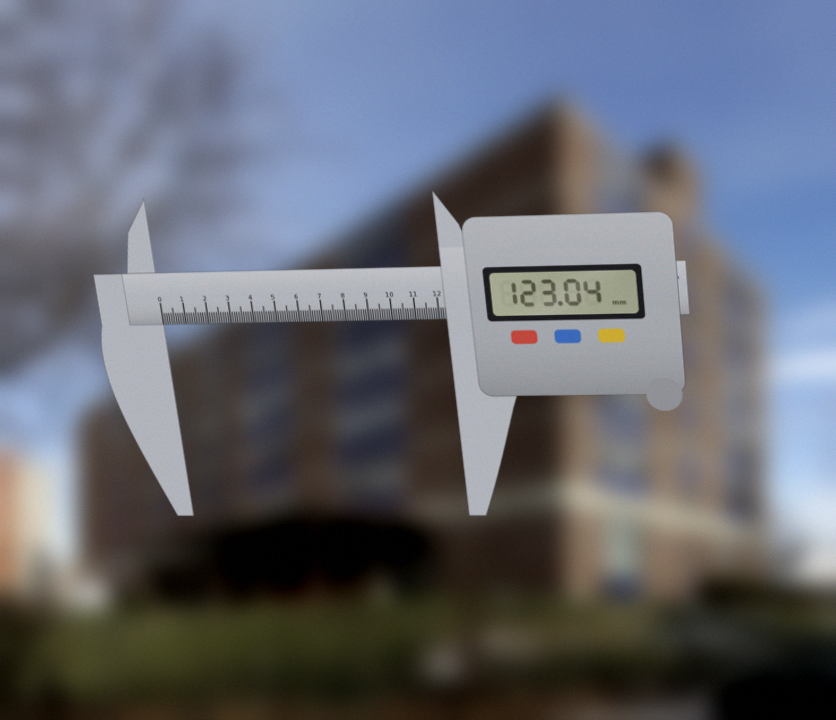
123.04 mm
